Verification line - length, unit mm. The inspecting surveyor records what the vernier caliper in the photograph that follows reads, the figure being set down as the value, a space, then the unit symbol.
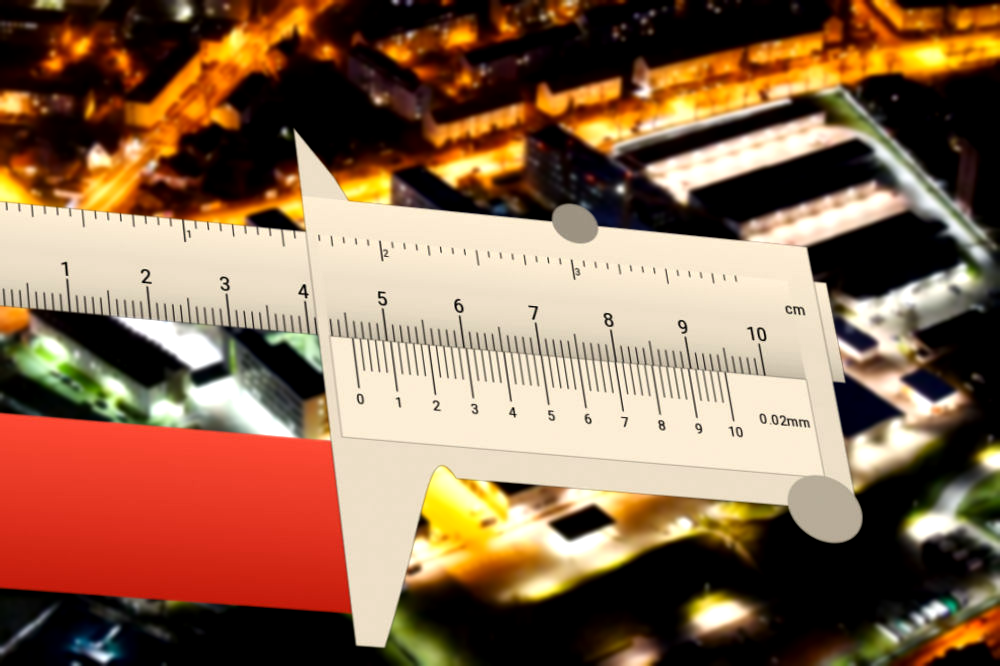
45.6 mm
